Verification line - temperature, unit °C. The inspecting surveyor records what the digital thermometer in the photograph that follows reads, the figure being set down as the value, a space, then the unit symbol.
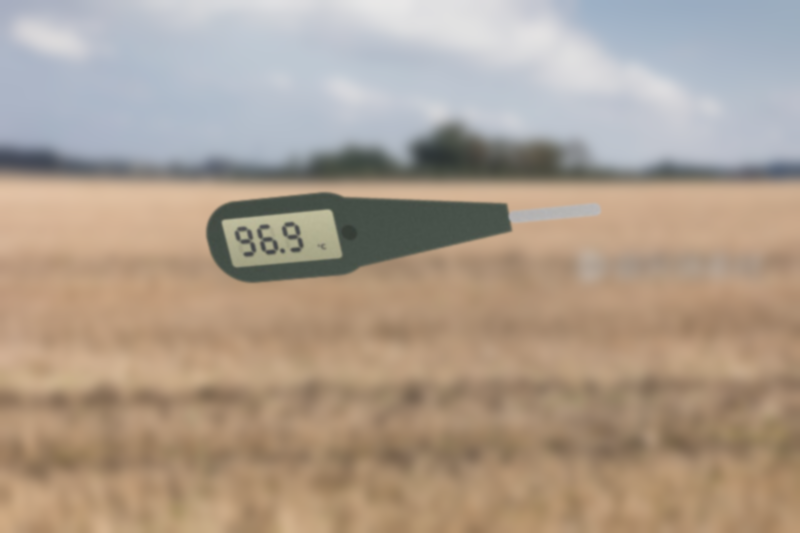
96.9 °C
